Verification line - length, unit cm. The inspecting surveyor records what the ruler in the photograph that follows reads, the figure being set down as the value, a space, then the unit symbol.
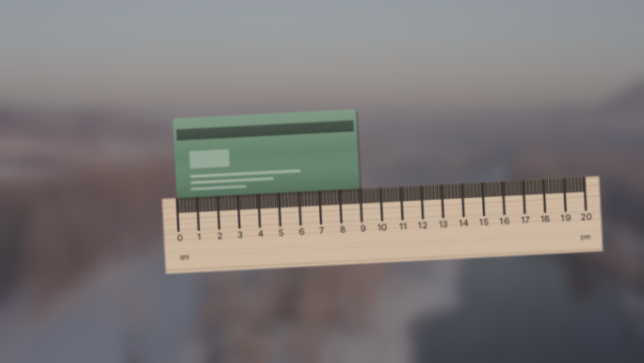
9 cm
